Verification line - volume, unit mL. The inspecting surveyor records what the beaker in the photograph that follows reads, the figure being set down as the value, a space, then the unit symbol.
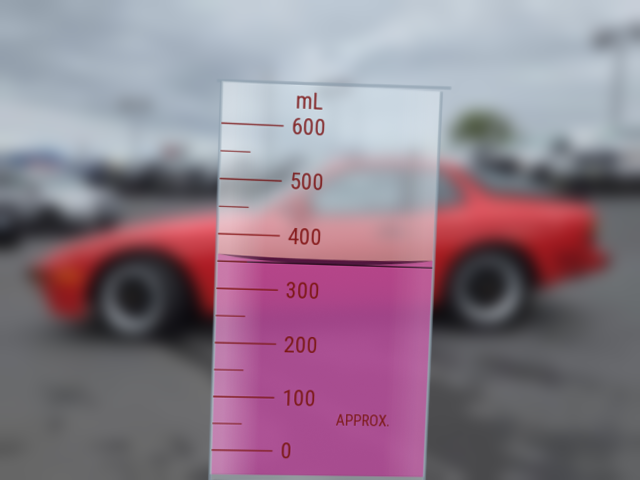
350 mL
